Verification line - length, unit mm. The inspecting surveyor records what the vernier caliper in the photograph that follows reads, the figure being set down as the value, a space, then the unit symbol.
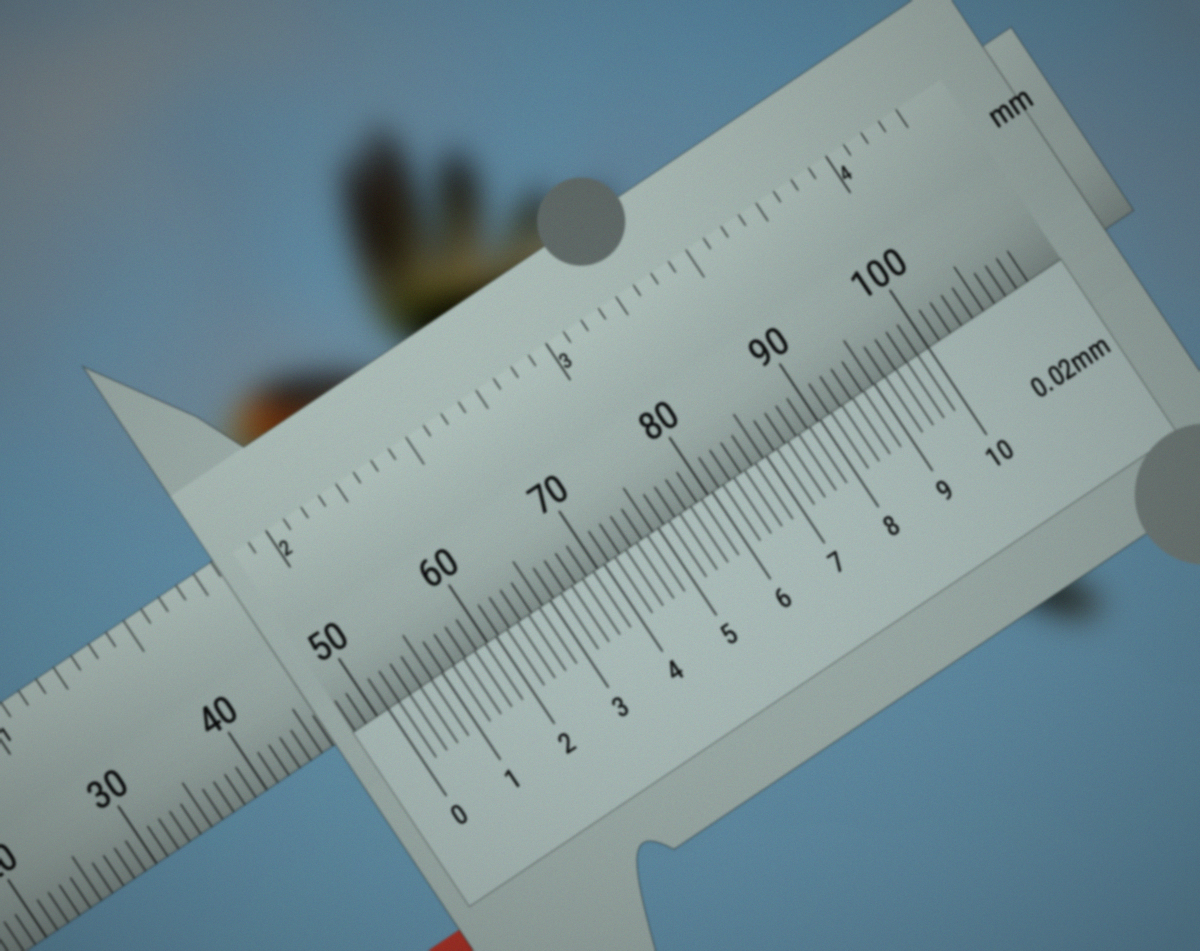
51.0 mm
